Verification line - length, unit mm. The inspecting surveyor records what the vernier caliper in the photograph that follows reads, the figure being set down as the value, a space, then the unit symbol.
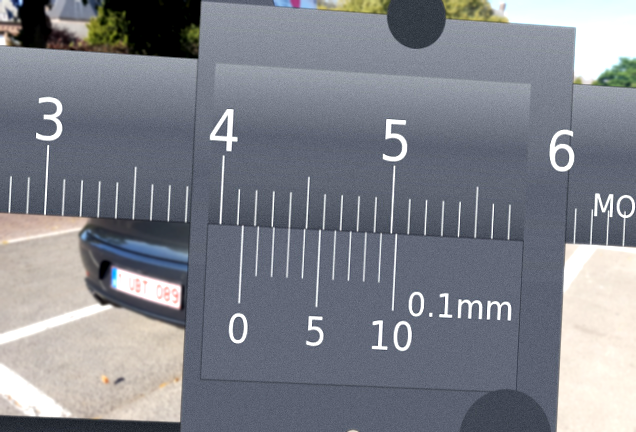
41.3 mm
